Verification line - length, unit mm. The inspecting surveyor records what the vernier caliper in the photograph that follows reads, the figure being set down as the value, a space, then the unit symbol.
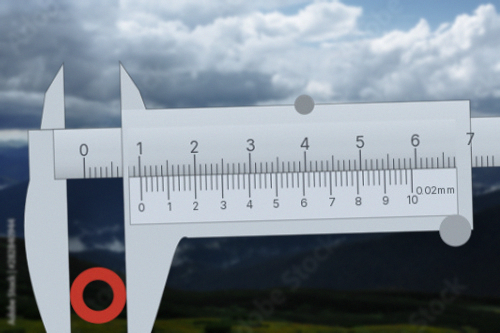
10.2 mm
